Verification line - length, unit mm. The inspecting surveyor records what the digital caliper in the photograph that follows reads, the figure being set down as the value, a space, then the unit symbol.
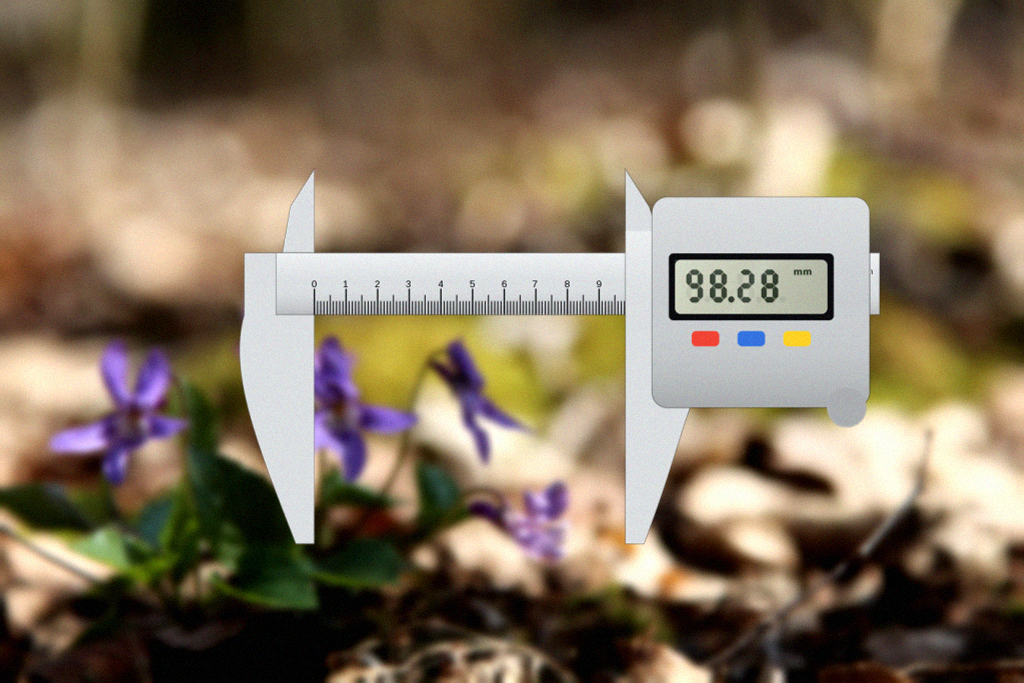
98.28 mm
